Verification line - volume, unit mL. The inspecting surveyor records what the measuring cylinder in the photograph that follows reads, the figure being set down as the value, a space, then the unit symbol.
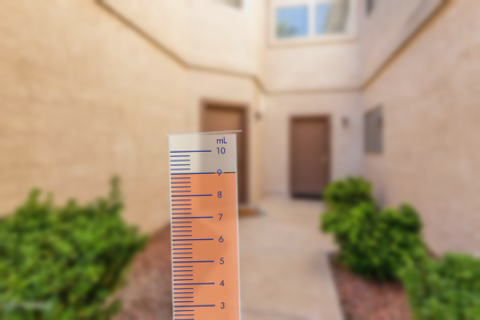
9 mL
